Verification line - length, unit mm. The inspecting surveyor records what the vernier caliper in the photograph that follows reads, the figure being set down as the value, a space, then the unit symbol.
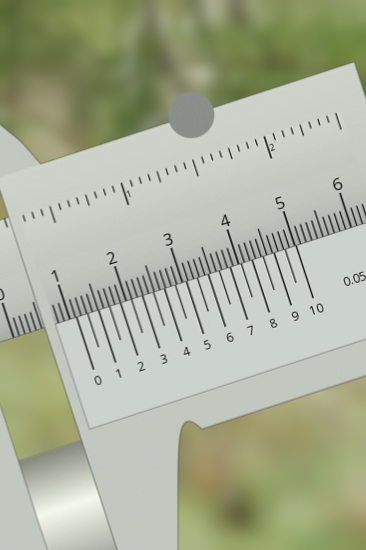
11.2 mm
